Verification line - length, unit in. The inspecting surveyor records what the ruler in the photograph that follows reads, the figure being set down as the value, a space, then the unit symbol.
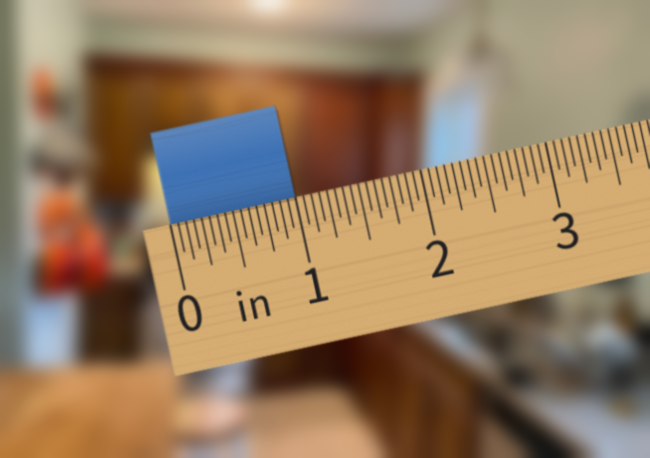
1 in
